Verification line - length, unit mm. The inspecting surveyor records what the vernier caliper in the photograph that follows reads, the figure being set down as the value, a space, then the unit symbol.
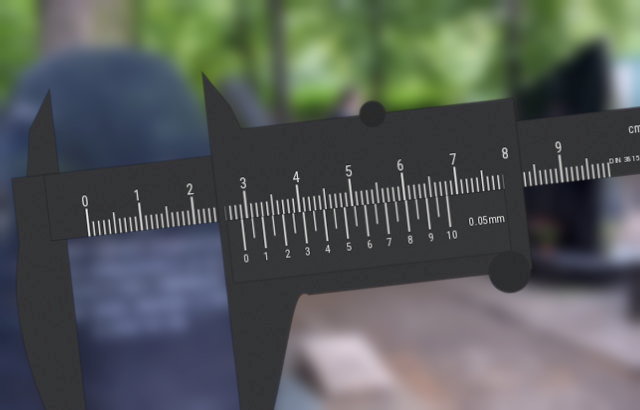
29.0 mm
